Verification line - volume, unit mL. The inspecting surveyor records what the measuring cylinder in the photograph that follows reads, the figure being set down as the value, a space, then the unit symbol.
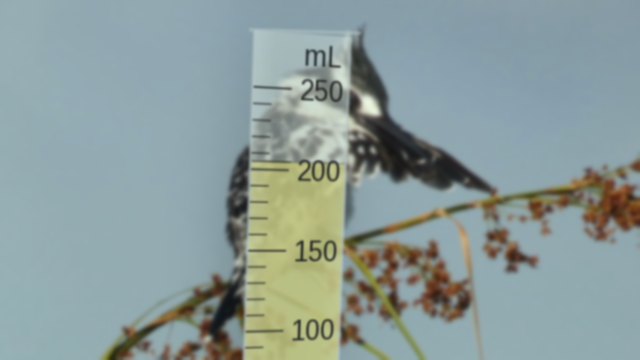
205 mL
